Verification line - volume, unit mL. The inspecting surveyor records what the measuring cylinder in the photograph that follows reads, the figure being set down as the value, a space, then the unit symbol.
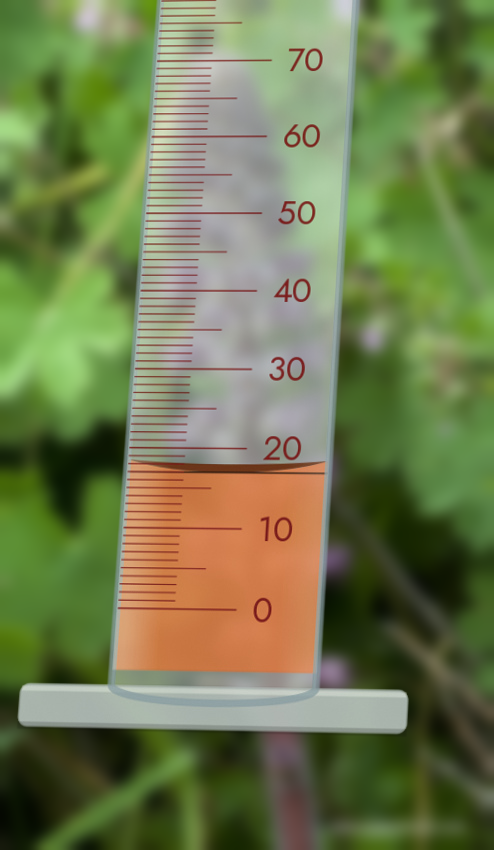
17 mL
